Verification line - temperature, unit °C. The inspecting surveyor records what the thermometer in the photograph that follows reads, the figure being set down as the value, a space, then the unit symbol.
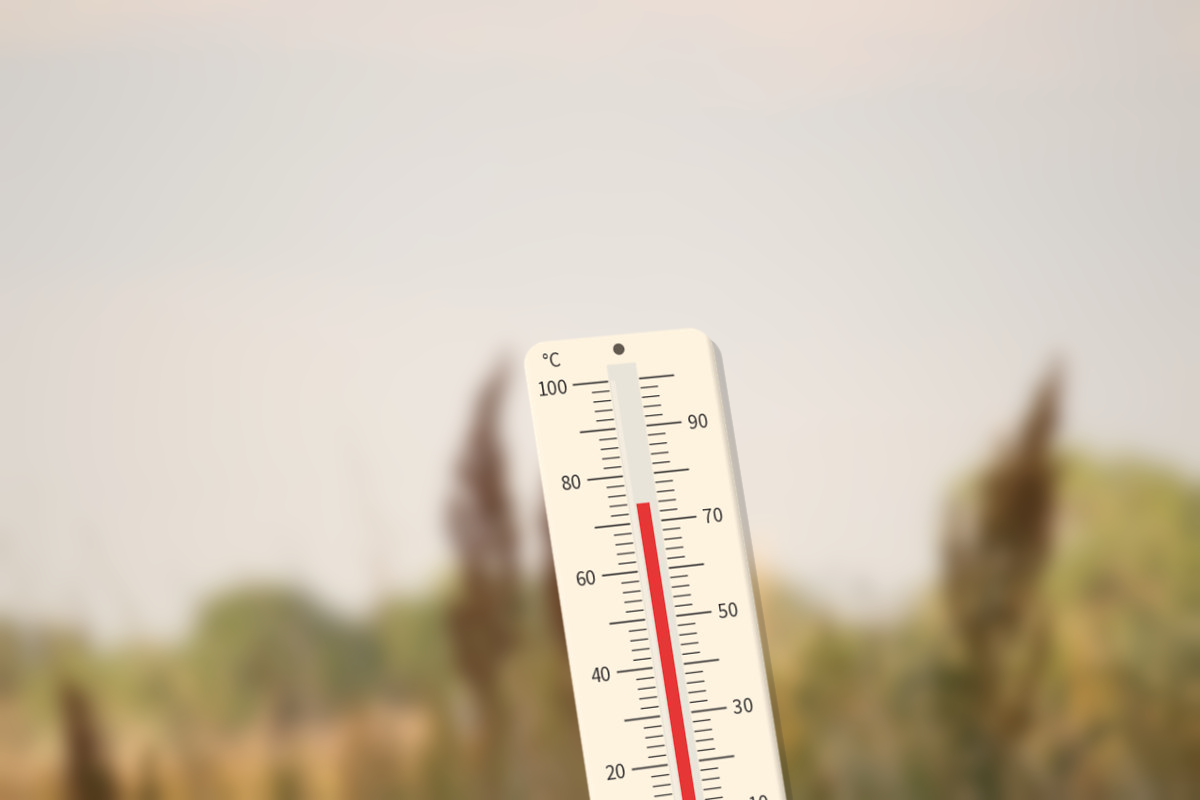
74 °C
